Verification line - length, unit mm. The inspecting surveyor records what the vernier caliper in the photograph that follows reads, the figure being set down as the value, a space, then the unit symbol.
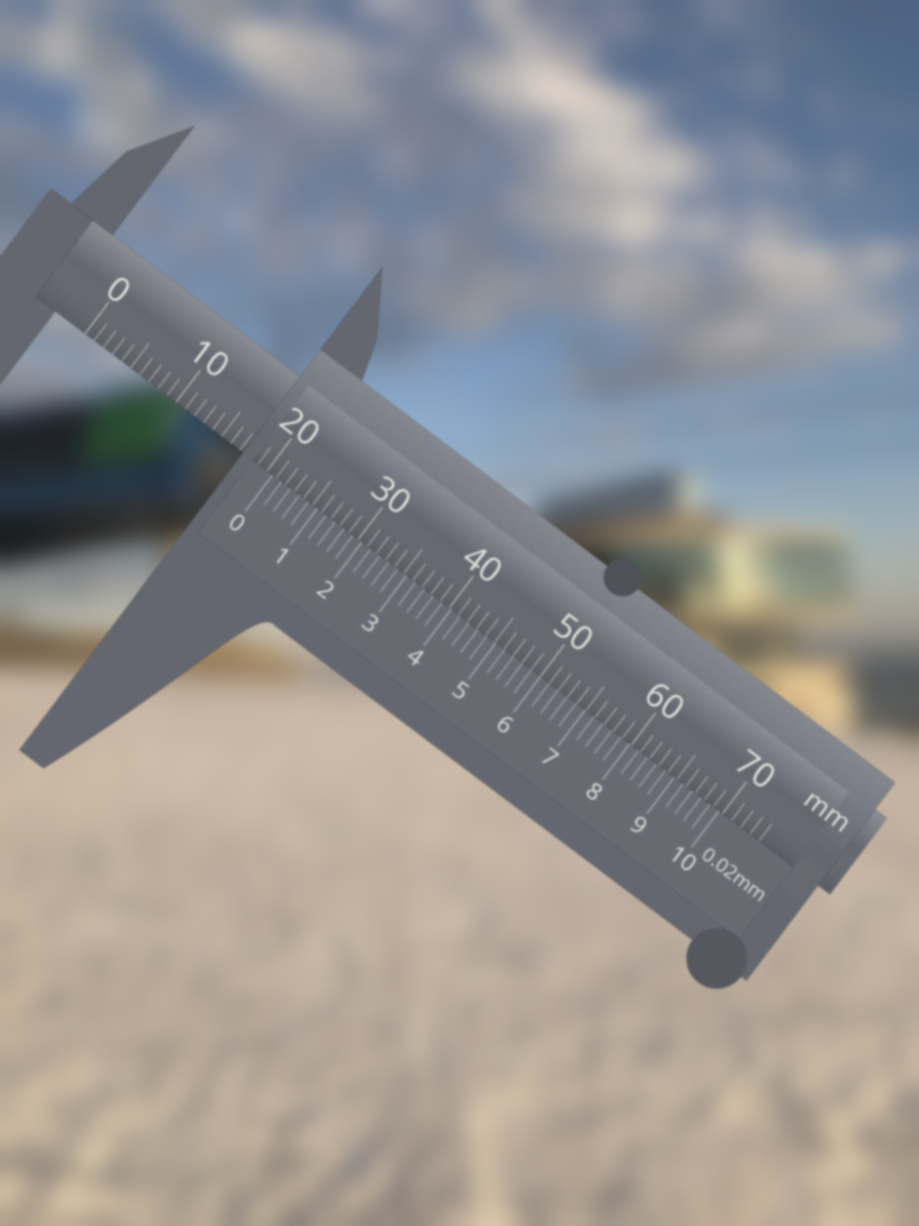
20.6 mm
